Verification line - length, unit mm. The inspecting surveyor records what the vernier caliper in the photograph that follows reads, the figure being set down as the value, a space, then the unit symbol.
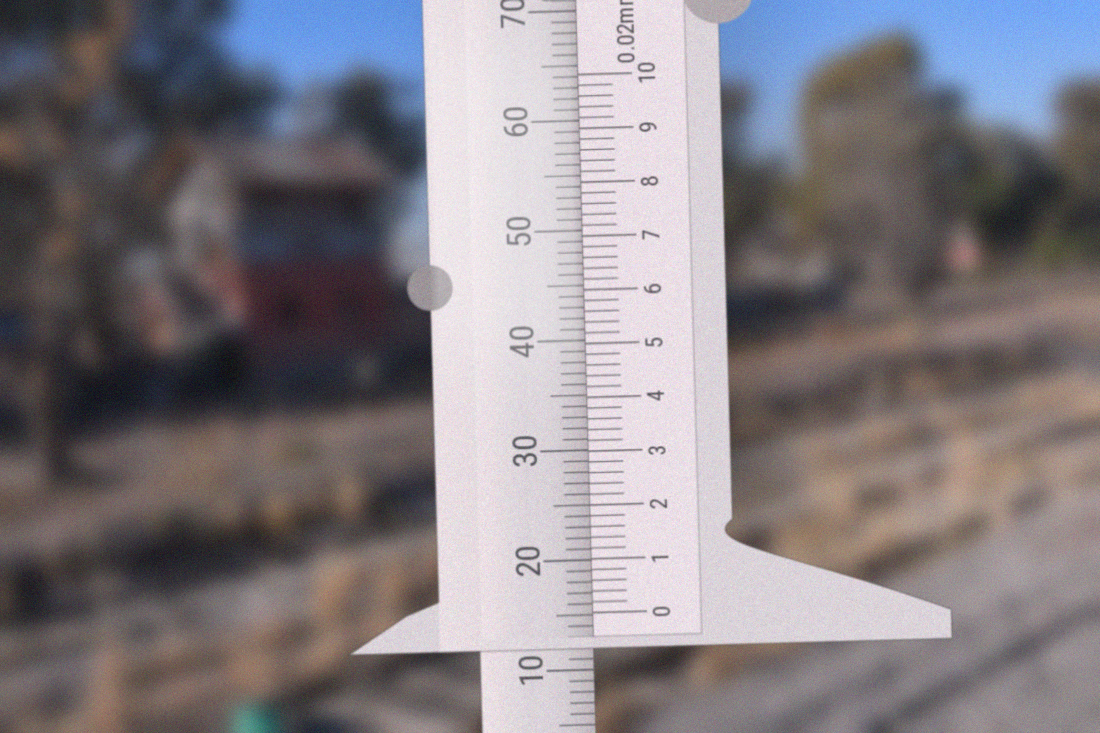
15.2 mm
